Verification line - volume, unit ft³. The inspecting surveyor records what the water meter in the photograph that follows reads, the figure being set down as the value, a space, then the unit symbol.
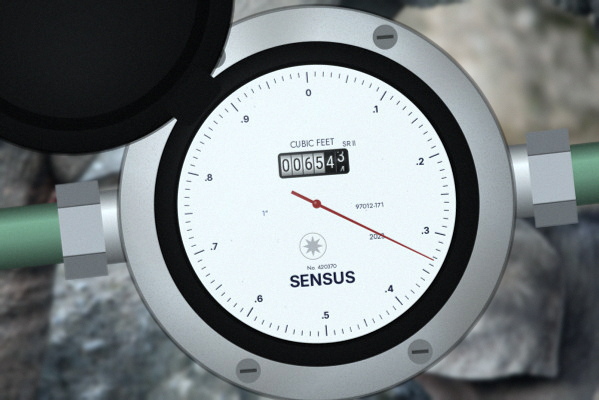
6543.33 ft³
